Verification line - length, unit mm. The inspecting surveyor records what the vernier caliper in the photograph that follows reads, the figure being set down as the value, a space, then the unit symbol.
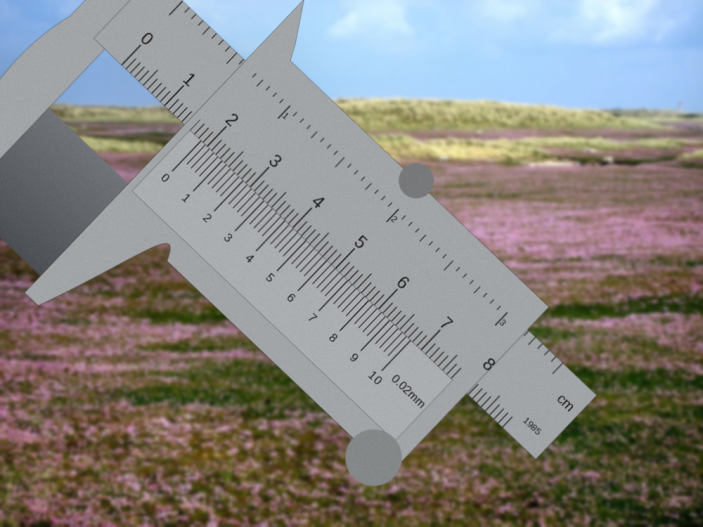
18.6 mm
